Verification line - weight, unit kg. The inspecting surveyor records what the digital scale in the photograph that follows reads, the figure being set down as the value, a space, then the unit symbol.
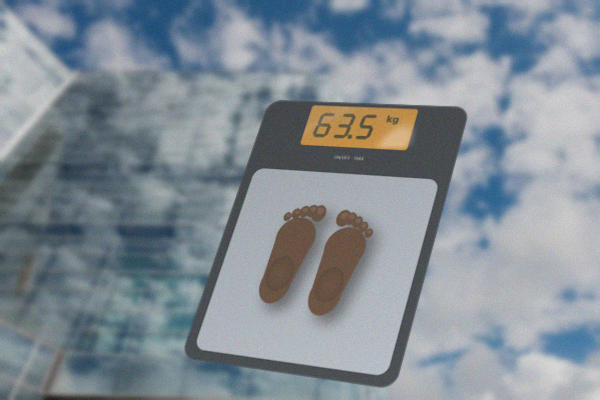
63.5 kg
